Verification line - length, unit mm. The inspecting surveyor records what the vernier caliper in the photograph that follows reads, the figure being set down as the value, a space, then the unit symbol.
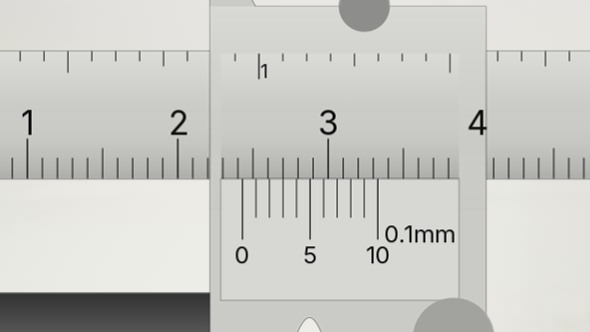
24.3 mm
